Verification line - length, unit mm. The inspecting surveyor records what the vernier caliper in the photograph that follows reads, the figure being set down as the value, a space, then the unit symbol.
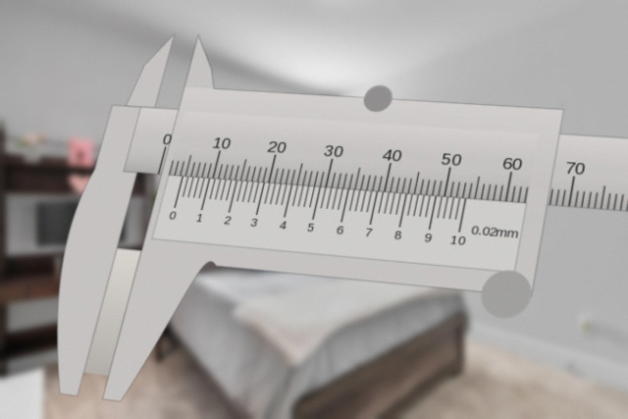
4.5 mm
